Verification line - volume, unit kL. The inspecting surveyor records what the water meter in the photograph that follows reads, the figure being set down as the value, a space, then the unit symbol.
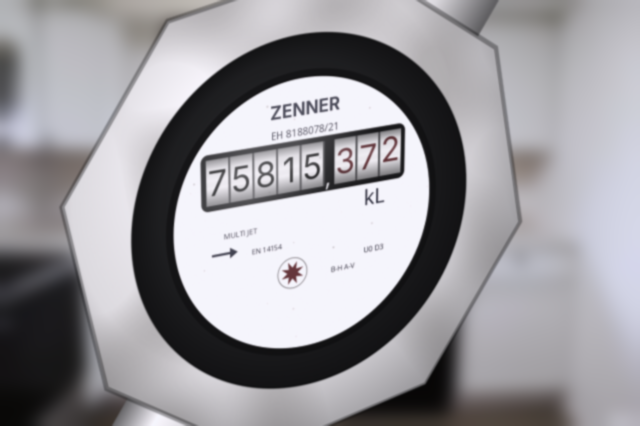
75815.372 kL
